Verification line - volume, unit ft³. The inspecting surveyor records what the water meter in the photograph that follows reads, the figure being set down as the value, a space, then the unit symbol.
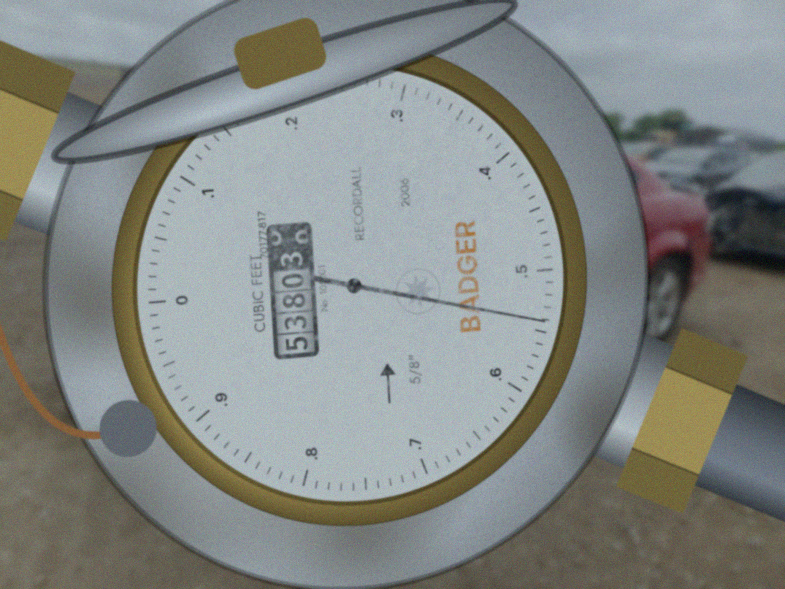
538038.54 ft³
